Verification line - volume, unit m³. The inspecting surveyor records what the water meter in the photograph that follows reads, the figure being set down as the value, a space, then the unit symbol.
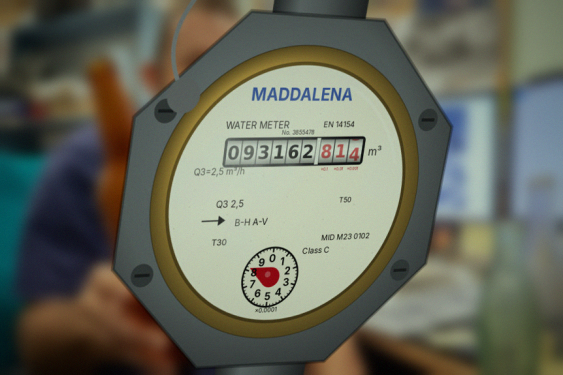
93162.8138 m³
